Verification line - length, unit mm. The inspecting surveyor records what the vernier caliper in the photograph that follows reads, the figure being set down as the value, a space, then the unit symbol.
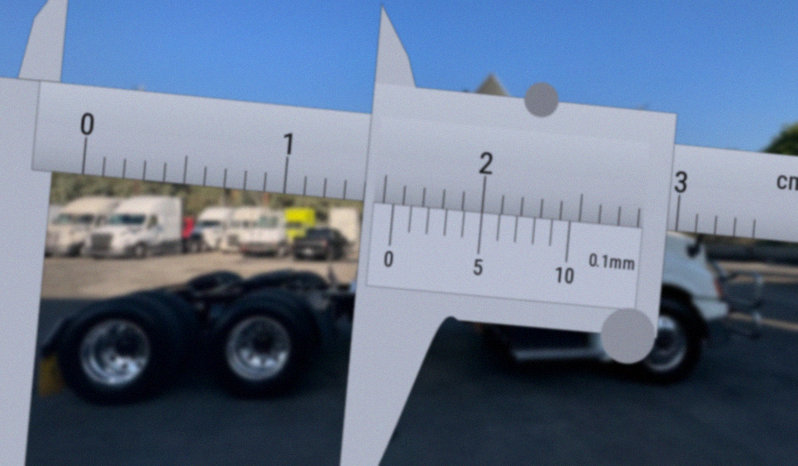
15.5 mm
